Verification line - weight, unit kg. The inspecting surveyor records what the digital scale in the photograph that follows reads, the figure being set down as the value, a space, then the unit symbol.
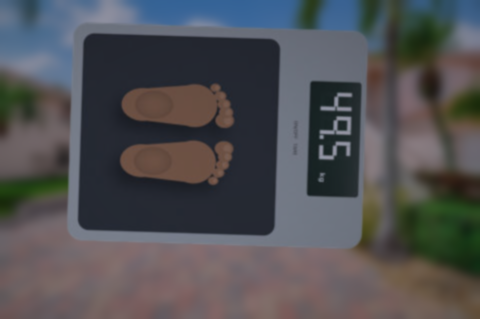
49.5 kg
